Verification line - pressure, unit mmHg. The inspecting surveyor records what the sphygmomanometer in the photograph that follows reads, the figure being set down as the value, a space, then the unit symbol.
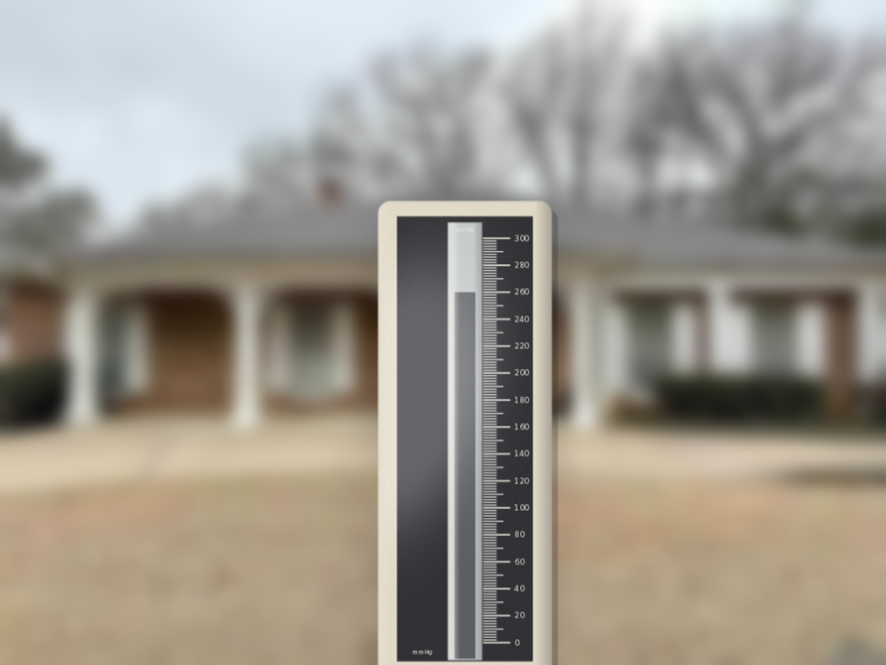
260 mmHg
